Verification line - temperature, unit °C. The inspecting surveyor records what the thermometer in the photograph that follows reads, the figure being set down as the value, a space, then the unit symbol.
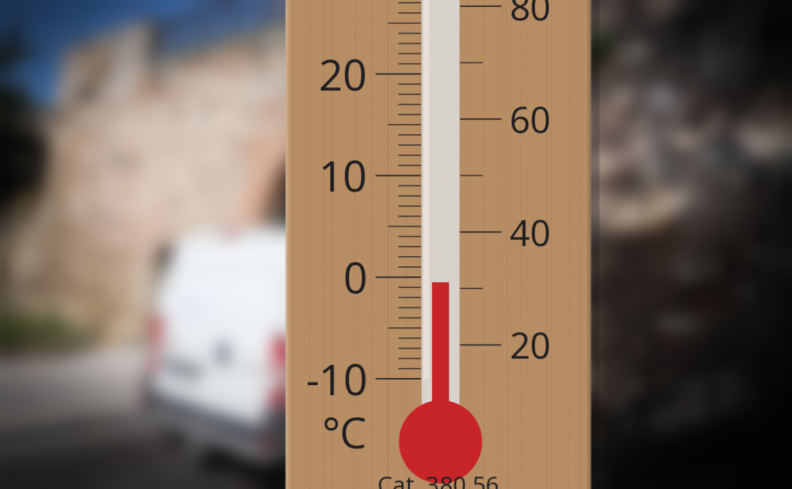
-0.5 °C
